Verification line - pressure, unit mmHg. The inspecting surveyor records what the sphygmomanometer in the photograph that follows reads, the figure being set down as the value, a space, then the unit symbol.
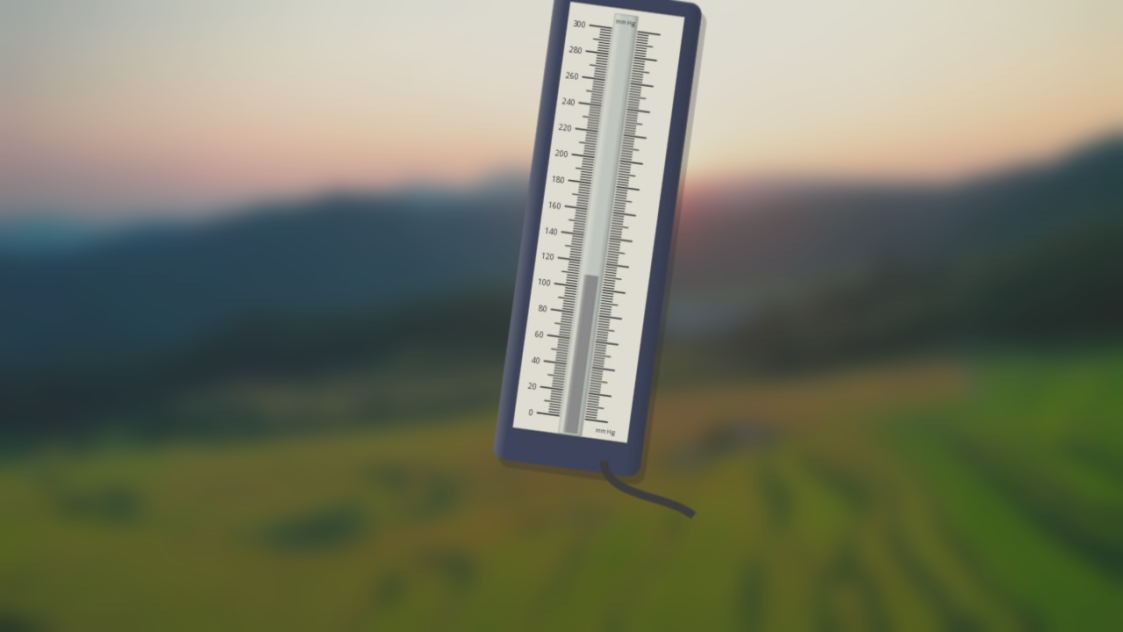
110 mmHg
